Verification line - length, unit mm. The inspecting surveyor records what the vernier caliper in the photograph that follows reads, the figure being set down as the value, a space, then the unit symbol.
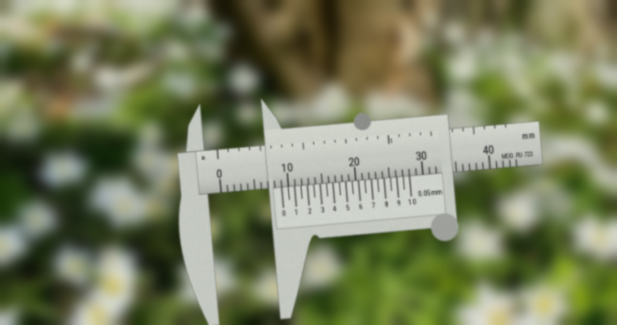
9.0 mm
